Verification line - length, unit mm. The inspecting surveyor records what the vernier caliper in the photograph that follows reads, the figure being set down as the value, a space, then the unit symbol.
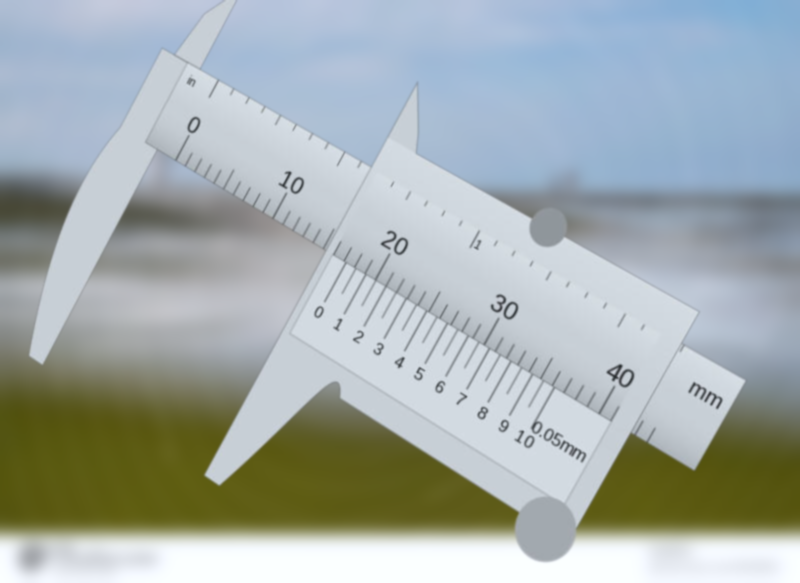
17.2 mm
